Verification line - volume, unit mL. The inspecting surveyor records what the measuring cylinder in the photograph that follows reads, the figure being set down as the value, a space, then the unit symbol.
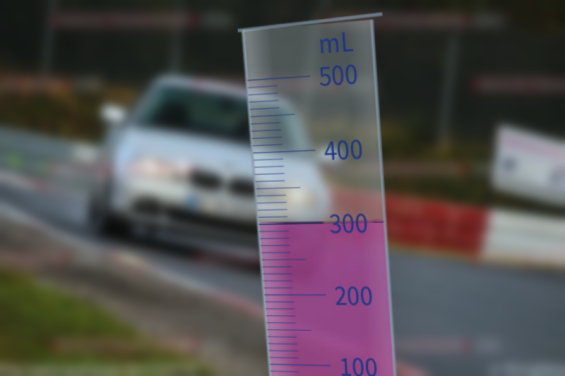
300 mL
